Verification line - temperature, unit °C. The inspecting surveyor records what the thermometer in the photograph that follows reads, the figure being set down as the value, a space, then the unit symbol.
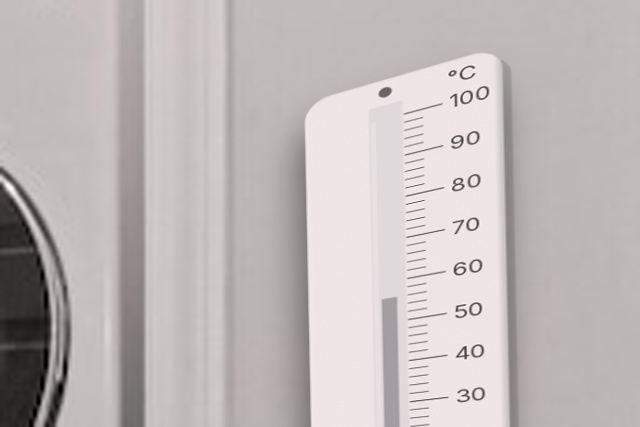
56 °C
